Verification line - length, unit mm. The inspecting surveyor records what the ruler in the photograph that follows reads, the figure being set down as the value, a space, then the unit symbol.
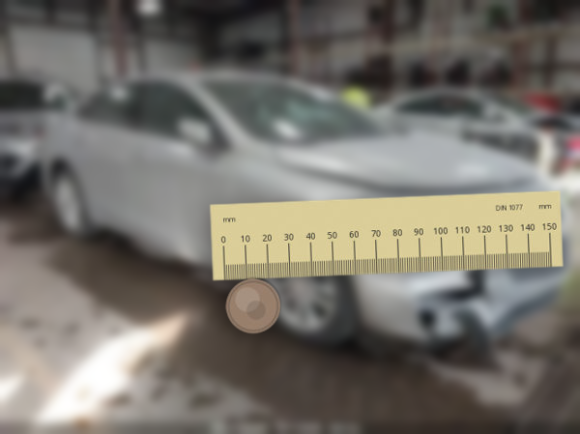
25 mm
